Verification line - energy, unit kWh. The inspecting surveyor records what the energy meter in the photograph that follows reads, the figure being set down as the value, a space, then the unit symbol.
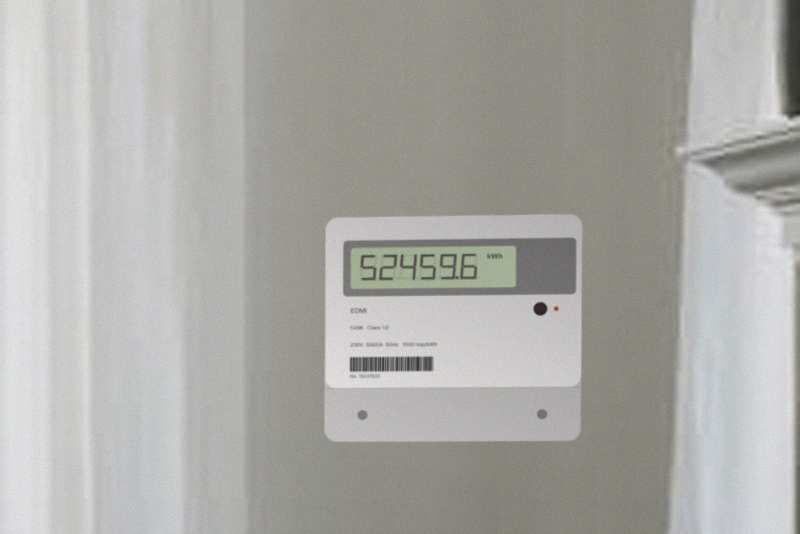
52459.6 kWh
